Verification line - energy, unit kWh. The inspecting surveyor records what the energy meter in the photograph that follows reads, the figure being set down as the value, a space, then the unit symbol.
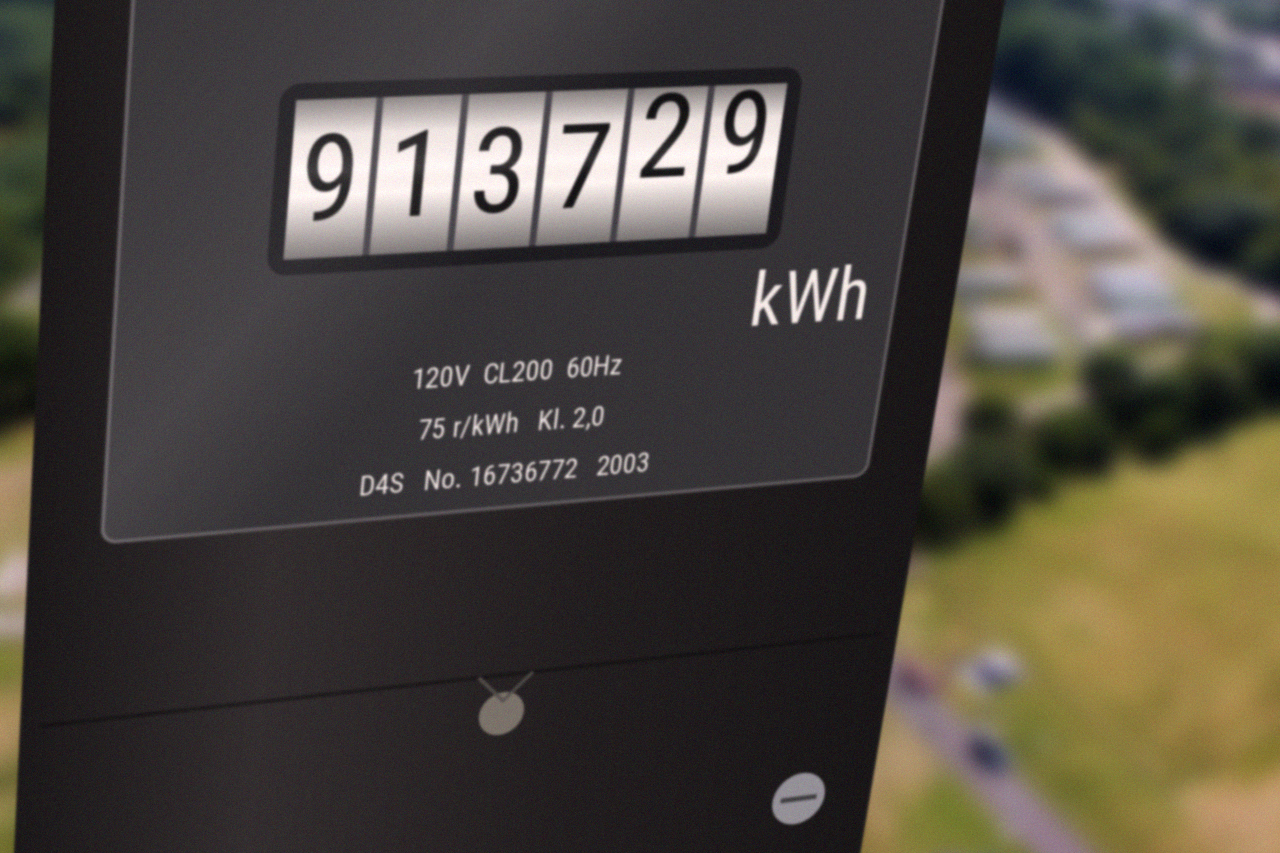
913729 kWh
